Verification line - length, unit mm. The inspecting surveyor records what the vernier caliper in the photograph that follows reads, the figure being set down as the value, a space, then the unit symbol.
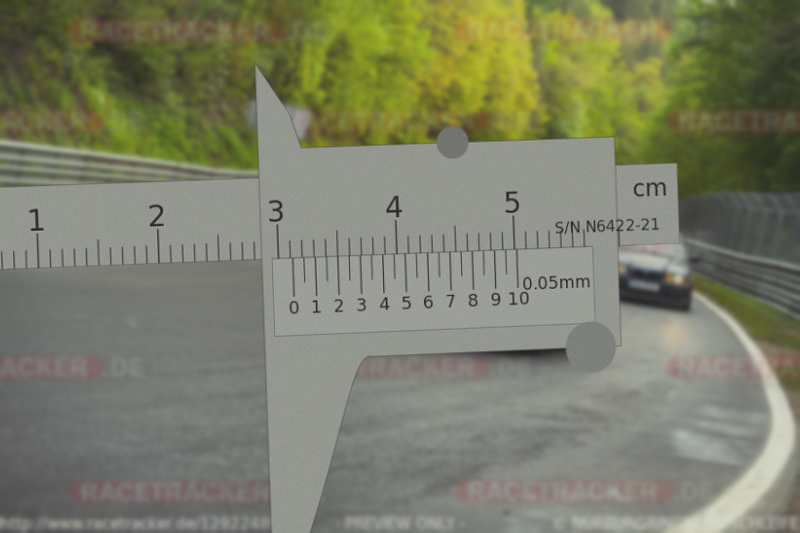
31.2 mm
